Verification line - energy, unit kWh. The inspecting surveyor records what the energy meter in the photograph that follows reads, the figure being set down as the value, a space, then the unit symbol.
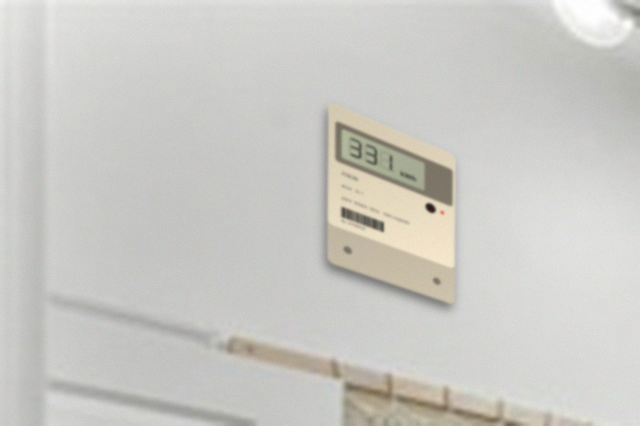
331 kWh
